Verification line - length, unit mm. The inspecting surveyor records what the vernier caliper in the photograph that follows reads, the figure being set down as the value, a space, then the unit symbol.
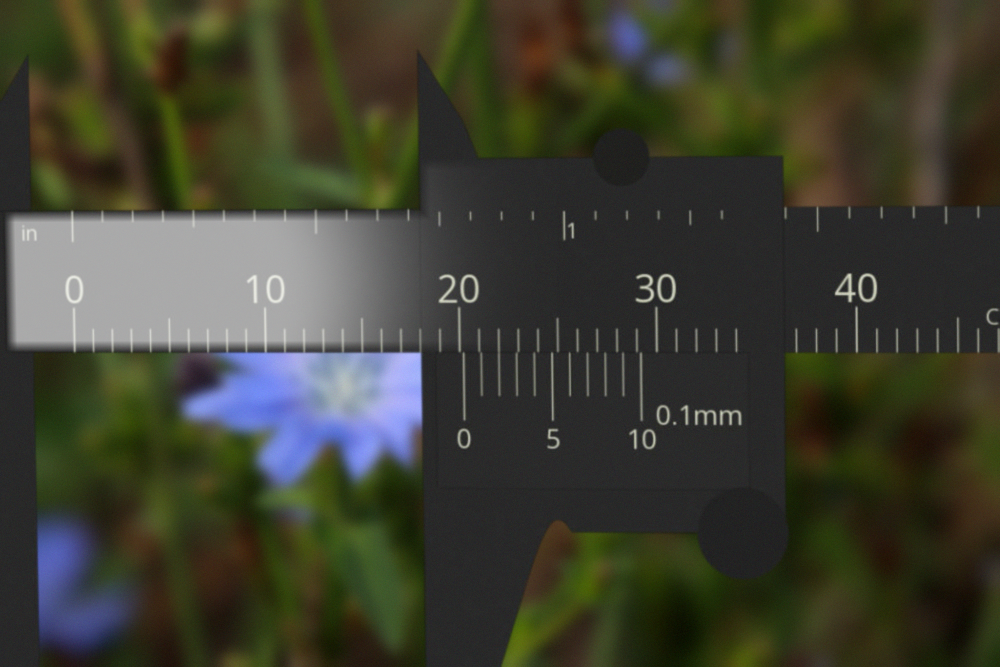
20.2 mm
